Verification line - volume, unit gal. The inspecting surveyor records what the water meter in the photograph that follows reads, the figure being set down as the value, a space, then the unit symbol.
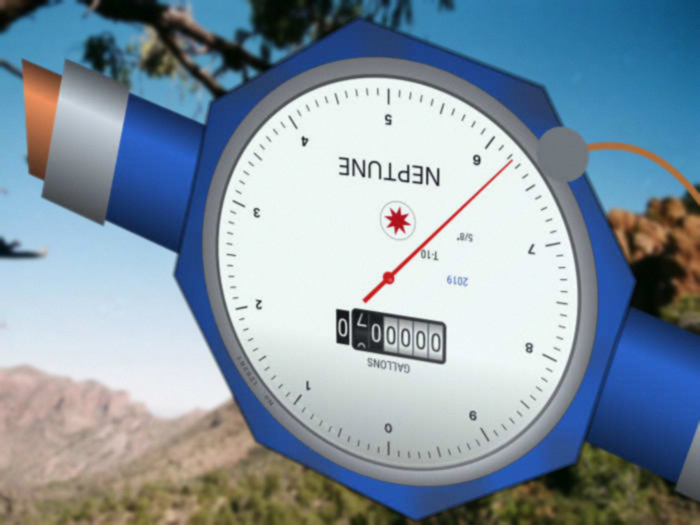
66.2 gal
